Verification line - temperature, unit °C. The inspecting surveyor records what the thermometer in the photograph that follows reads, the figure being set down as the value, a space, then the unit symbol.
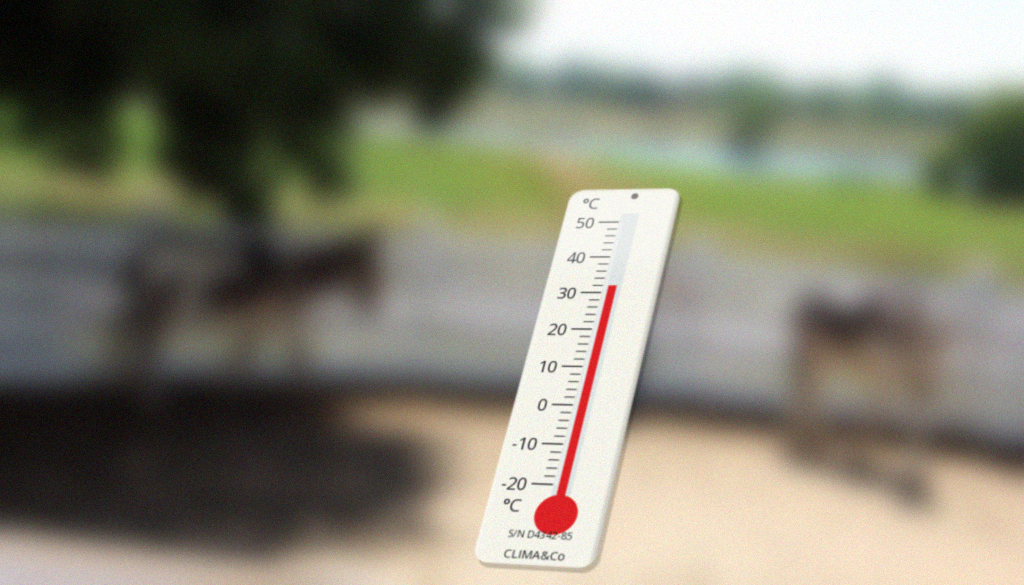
32 °C
